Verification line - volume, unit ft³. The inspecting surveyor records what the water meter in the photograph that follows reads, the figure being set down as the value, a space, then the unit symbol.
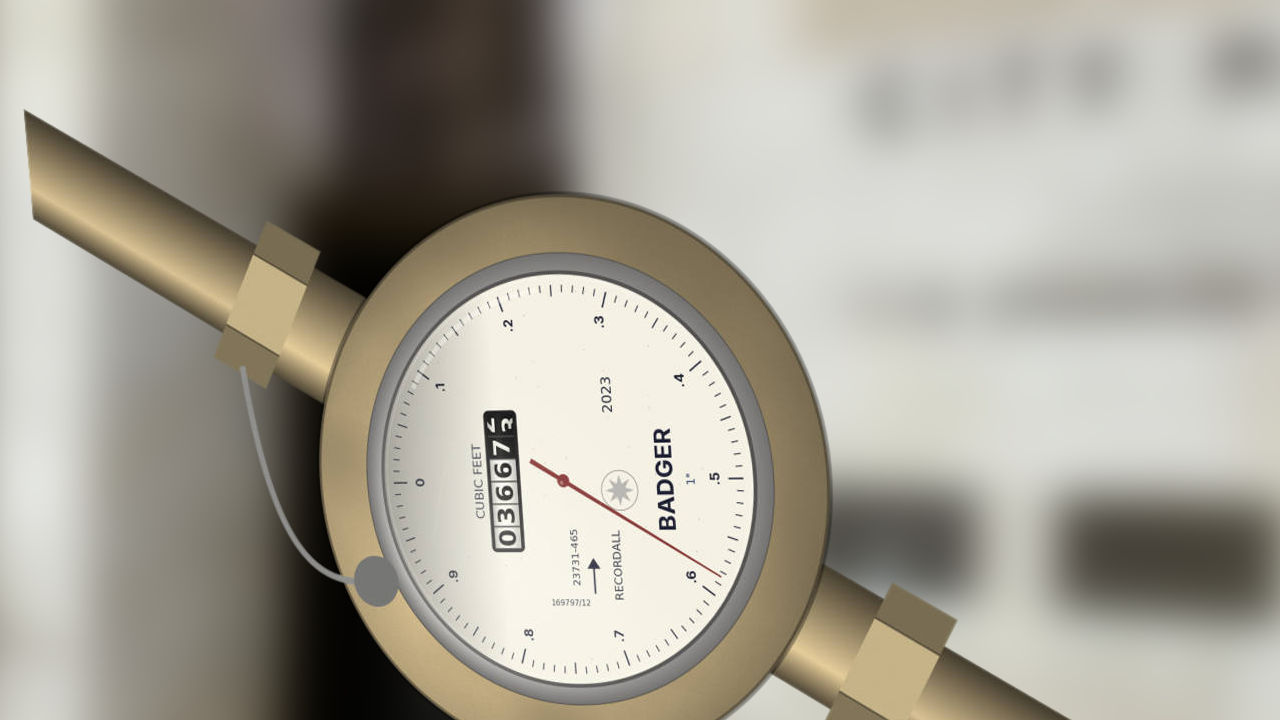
36672.58 ft³
